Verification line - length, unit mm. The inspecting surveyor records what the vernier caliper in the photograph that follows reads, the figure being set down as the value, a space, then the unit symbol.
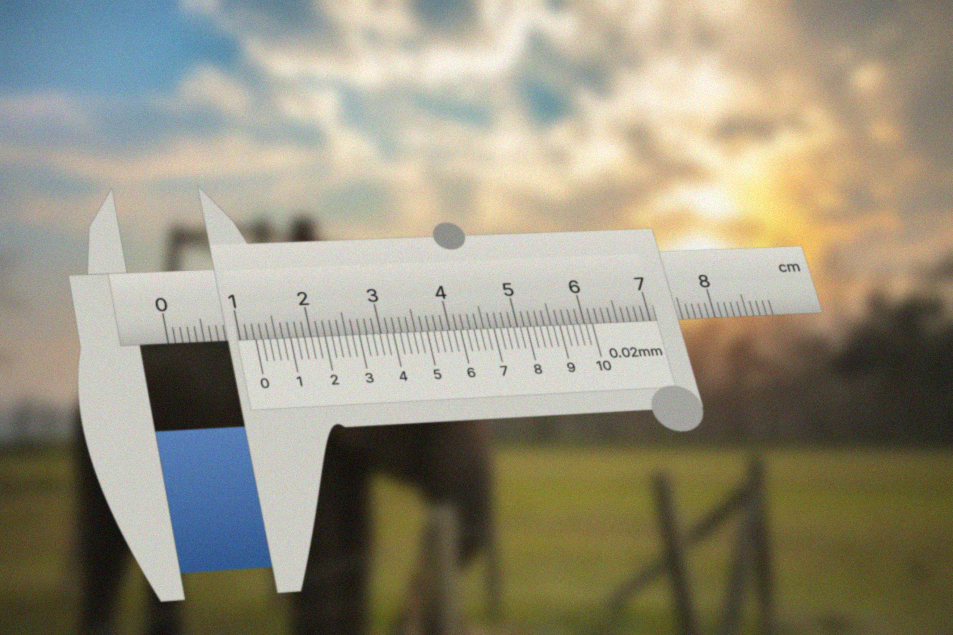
12.2 mm
